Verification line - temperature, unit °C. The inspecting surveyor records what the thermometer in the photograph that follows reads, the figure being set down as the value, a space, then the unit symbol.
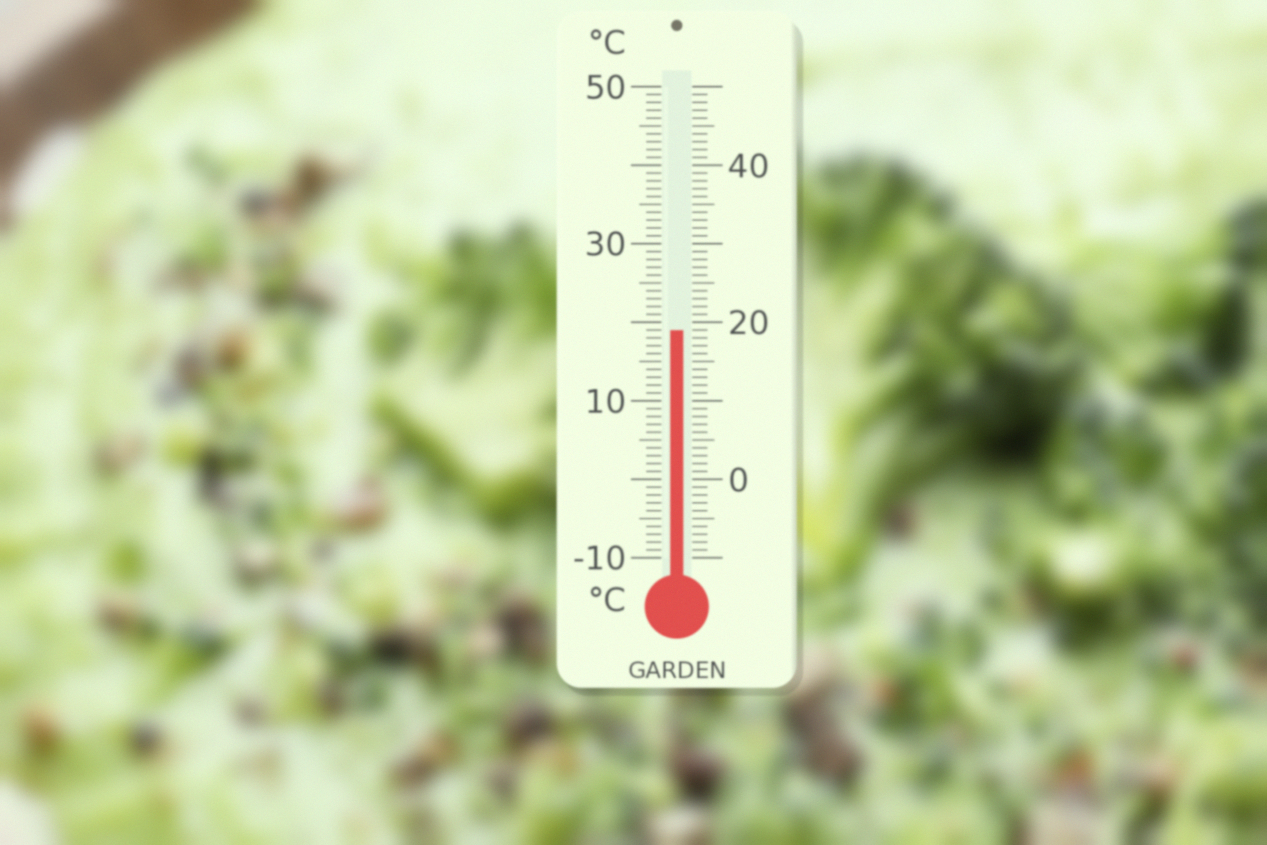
19 °C
